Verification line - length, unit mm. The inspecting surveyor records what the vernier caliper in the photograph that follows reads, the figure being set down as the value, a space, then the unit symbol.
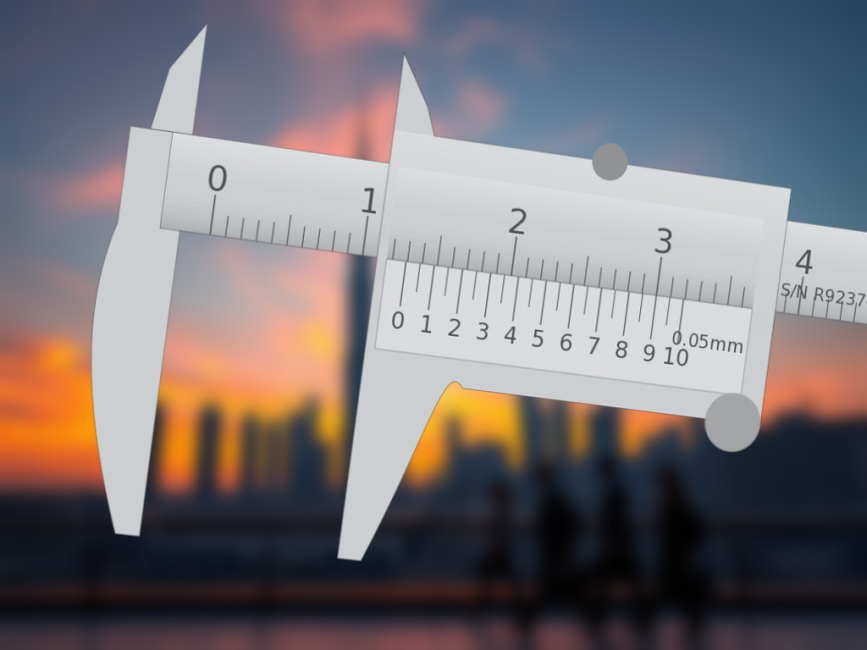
12.9 mm
